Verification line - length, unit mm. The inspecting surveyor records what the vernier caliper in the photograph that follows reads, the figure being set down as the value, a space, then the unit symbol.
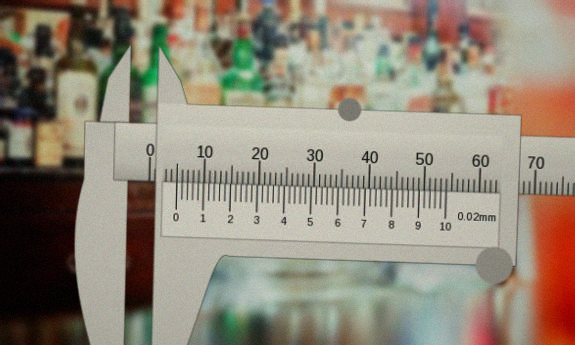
5.0 mm
